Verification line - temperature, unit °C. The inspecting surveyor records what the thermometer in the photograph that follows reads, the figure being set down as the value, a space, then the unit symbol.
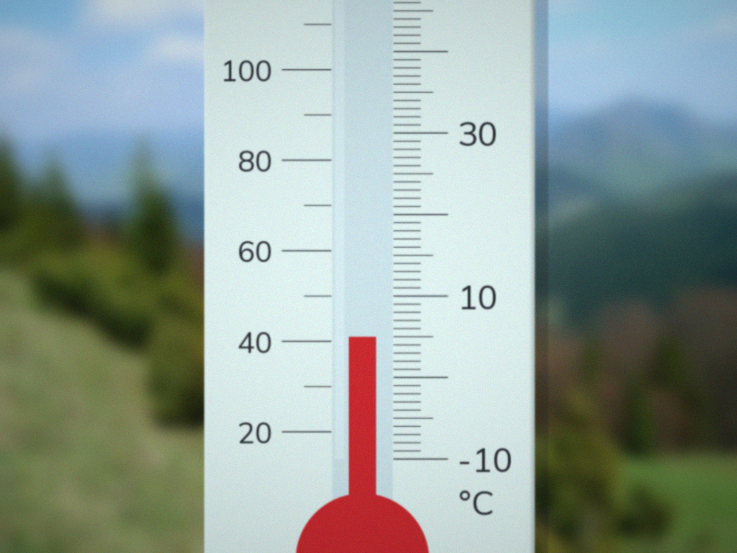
5 °C
